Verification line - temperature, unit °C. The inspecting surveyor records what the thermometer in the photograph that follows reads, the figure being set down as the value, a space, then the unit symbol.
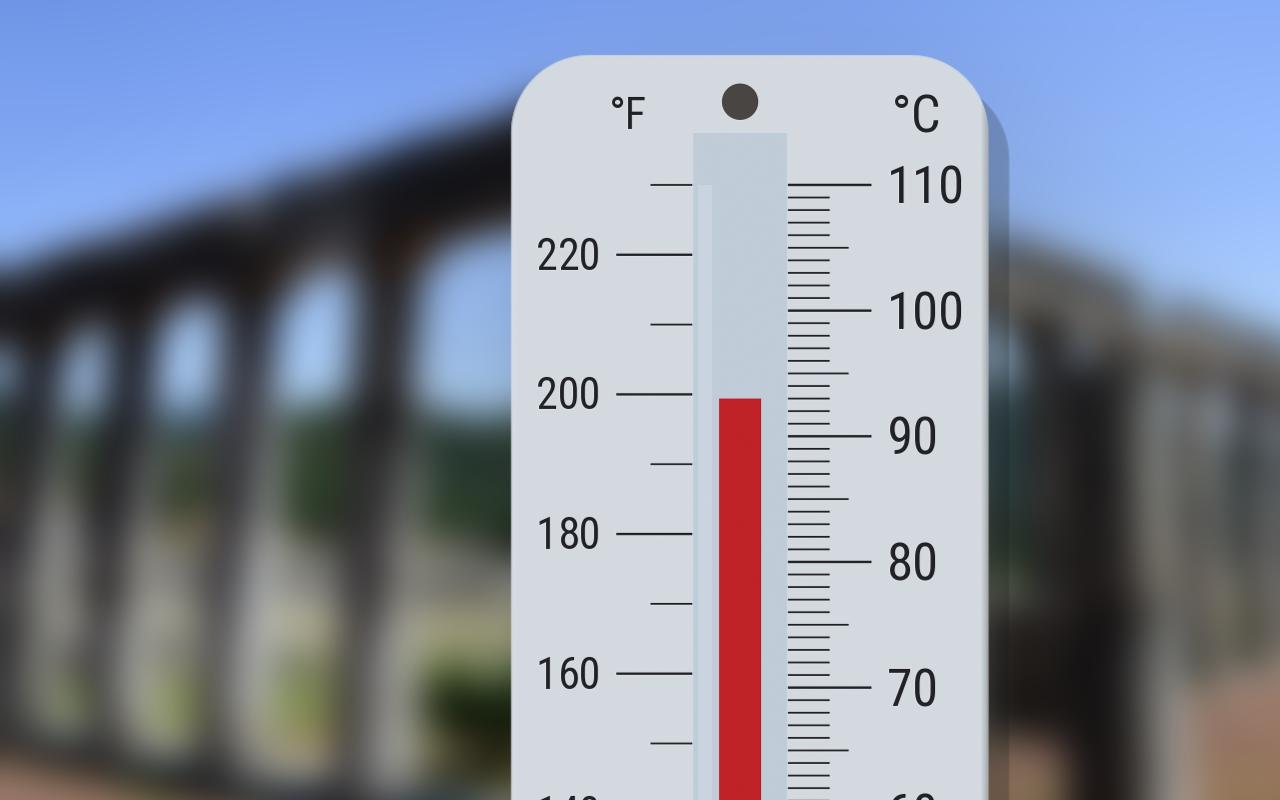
93 °C
